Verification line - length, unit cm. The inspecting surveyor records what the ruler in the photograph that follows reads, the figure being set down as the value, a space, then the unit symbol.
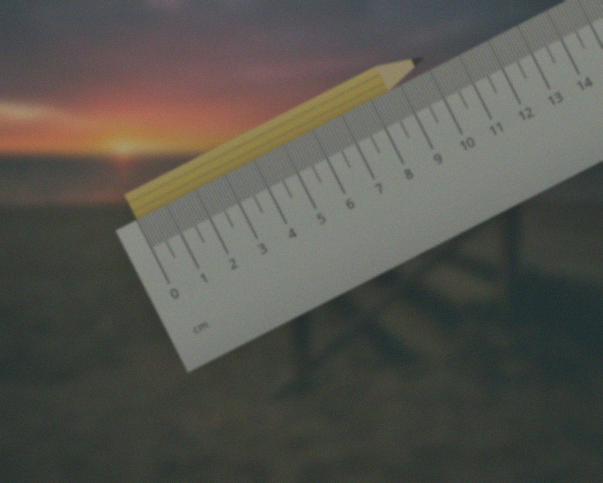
10 cm
